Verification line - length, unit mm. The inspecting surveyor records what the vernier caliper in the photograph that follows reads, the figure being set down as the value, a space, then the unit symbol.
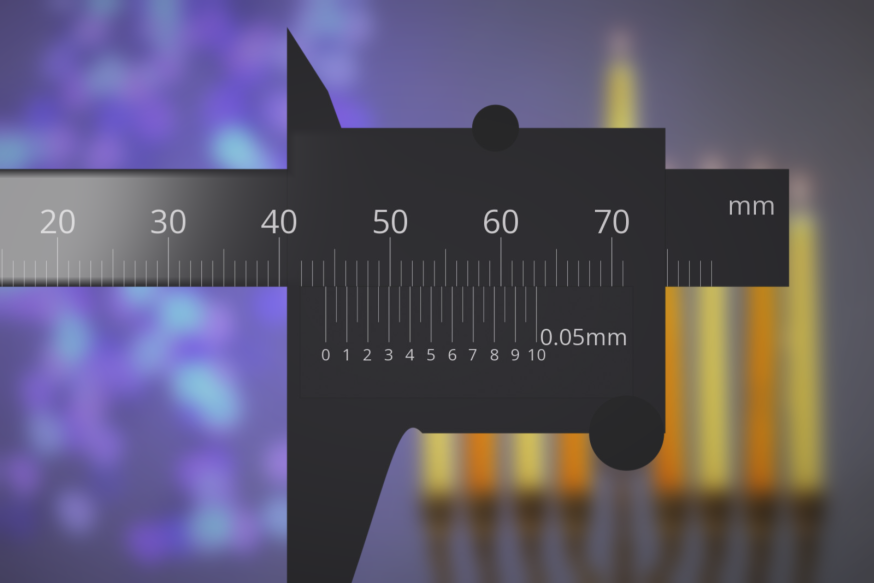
44.2 mm
